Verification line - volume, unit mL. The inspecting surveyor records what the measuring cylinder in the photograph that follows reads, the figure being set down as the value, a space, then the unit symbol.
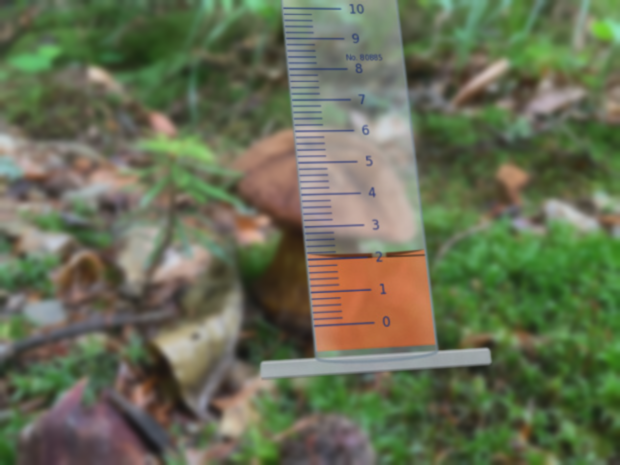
2 mL
